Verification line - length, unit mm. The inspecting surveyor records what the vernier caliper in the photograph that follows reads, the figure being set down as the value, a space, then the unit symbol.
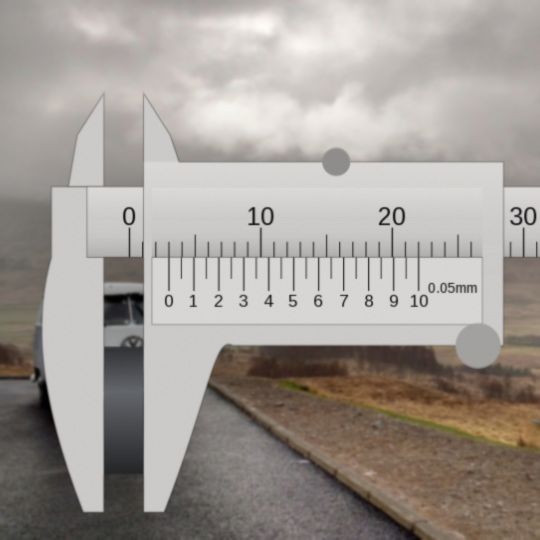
3.0 mm
